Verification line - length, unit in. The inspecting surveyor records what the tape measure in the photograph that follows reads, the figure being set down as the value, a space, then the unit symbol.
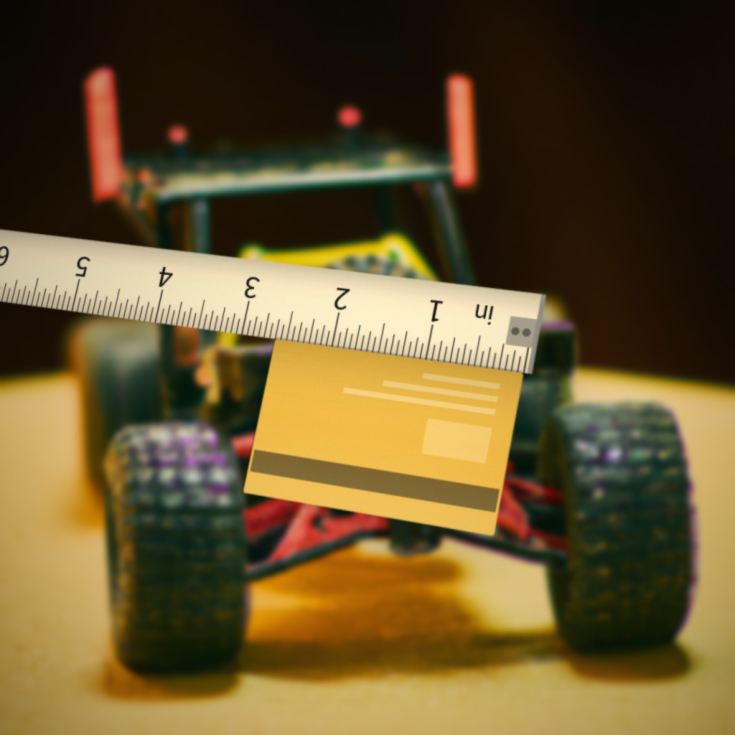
2.625 in
